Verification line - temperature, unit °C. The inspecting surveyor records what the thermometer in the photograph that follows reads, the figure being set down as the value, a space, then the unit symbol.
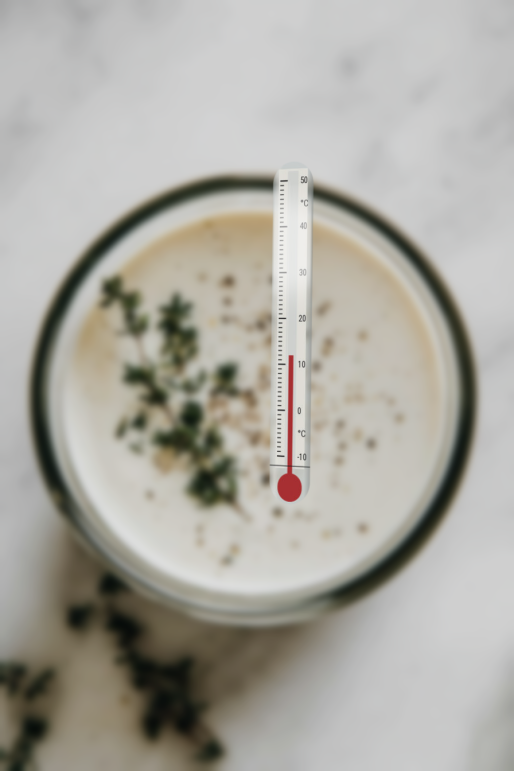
12 °C
